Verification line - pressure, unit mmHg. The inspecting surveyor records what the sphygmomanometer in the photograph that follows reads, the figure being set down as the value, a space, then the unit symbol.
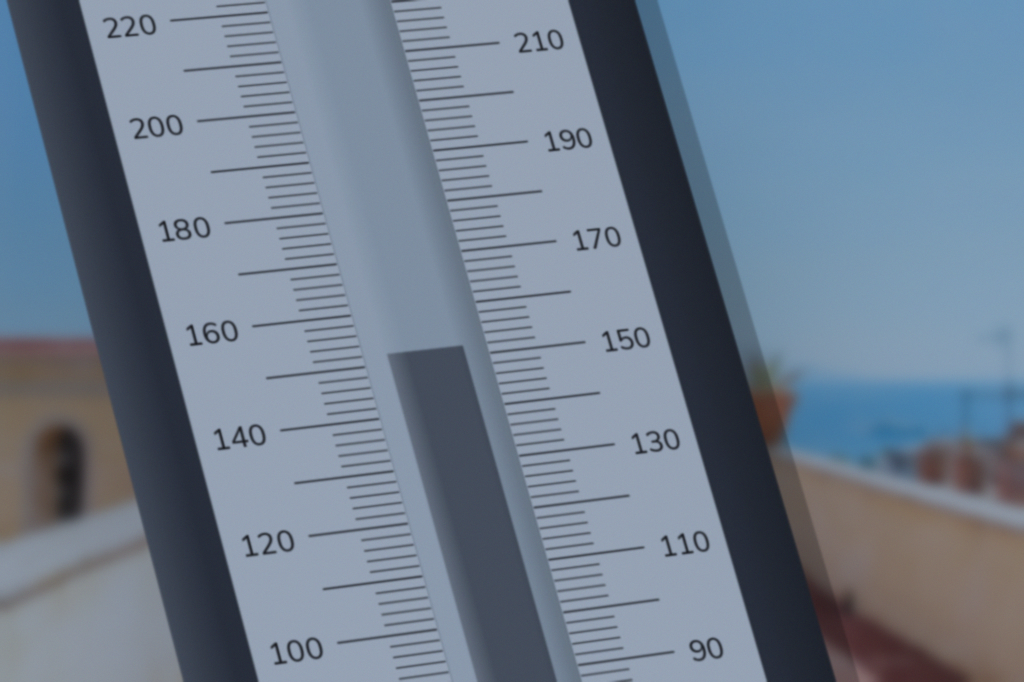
152 mmHg
